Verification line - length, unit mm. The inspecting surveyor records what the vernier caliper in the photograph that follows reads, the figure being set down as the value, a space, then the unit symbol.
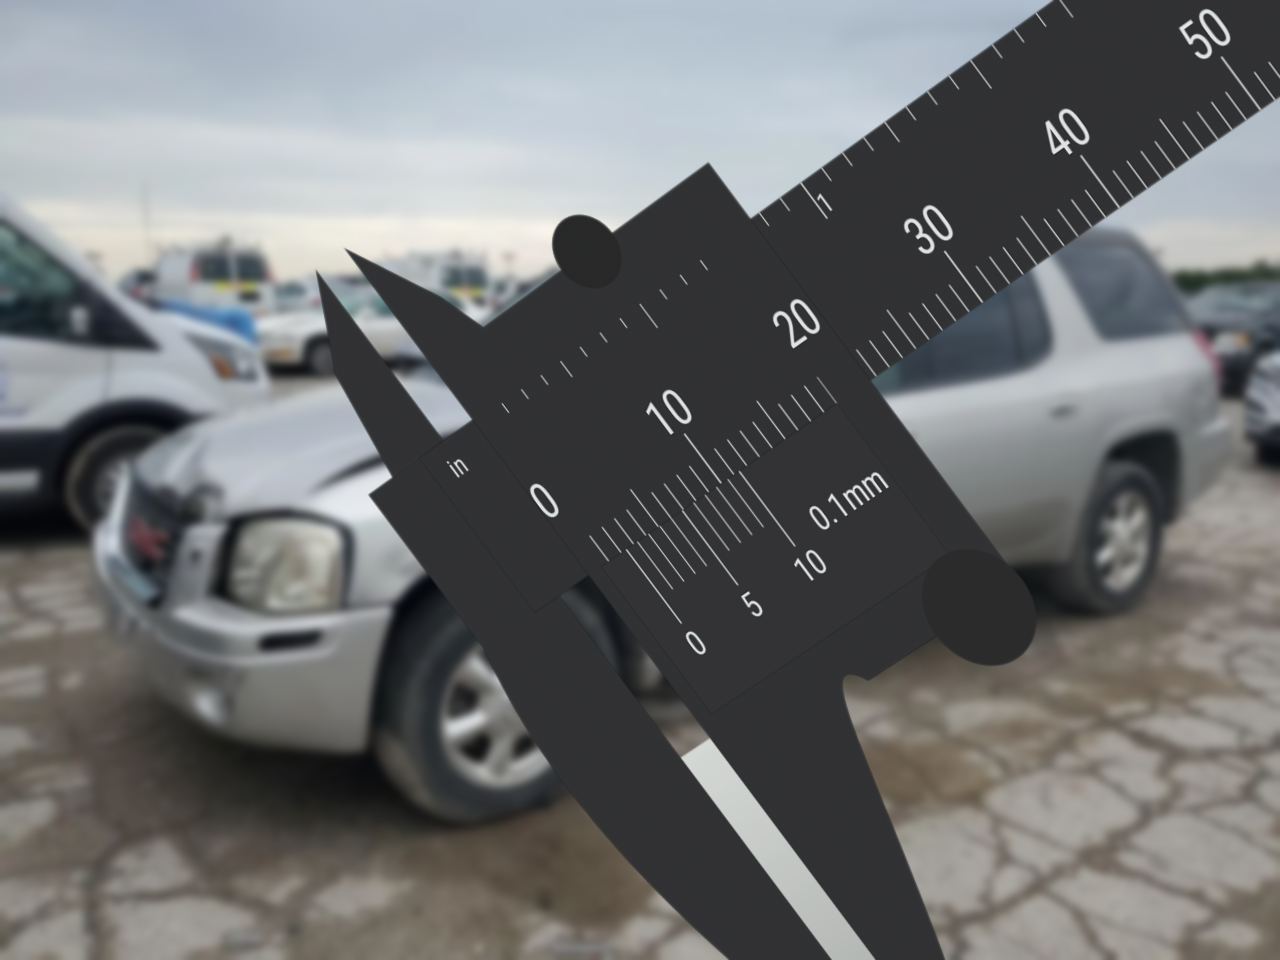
2.4 mm
